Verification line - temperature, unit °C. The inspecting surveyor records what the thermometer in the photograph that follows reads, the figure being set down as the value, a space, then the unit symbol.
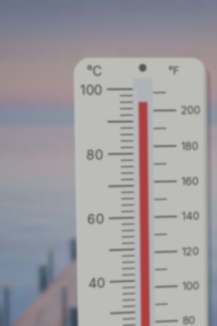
96 °C
